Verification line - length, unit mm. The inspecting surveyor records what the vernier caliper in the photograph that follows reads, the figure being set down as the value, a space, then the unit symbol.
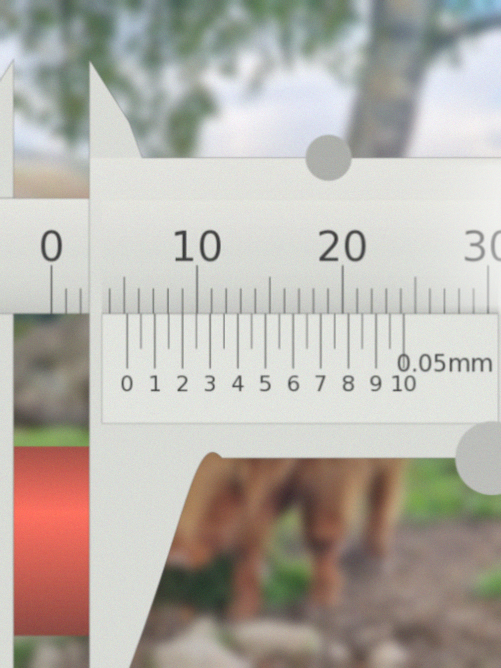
5.2 mm
